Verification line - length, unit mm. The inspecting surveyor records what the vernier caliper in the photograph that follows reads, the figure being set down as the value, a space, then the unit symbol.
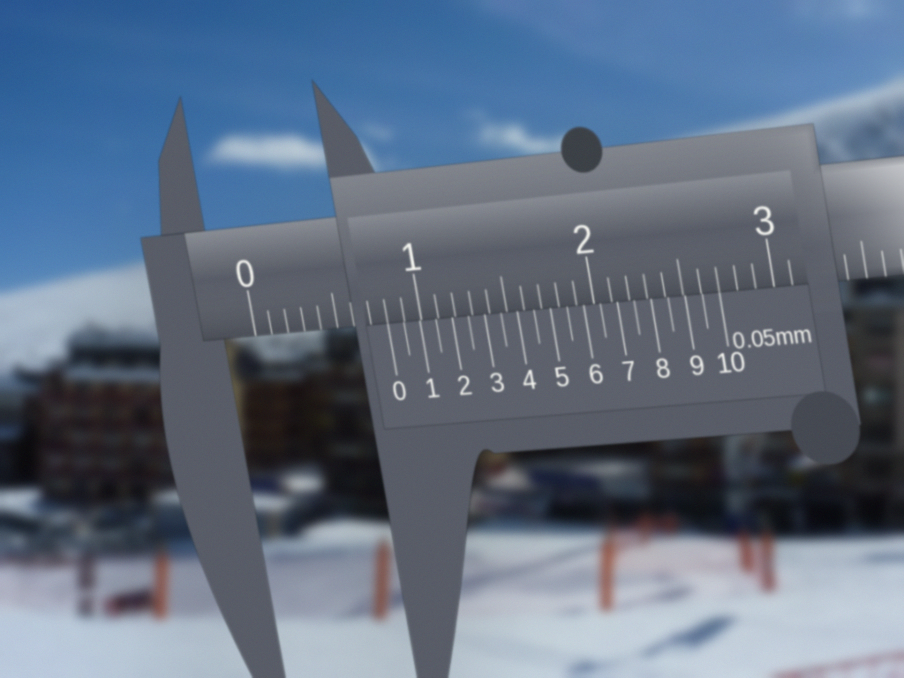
8.0 mm
